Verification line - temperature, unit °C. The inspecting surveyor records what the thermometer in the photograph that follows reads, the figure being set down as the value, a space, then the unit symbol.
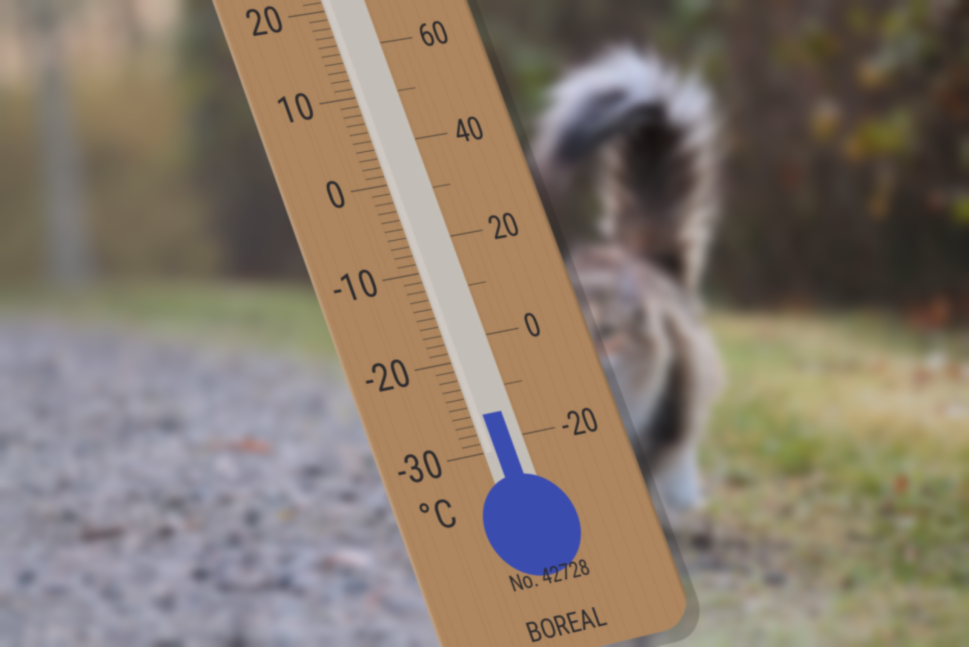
-26 °C
